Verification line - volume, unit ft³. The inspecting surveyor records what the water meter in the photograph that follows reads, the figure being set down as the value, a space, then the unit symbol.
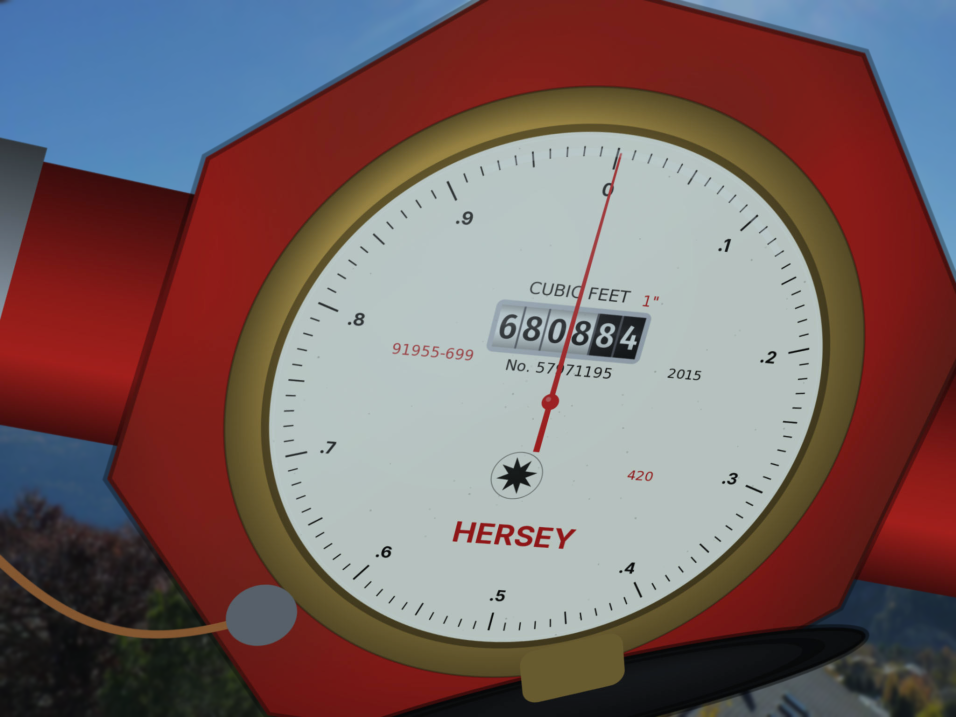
680884.00 ft³
